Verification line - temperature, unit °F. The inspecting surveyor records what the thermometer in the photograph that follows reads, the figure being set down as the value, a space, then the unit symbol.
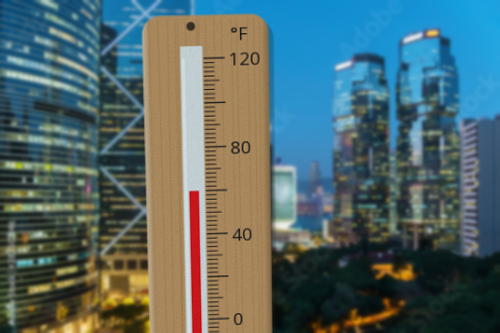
60 °F
